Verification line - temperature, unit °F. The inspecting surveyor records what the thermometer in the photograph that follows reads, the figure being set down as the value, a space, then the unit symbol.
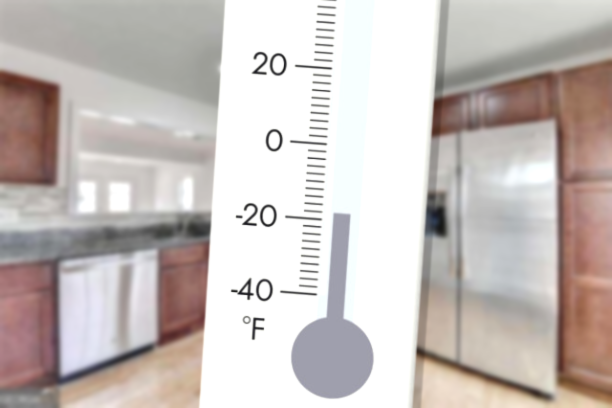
-18 °F
